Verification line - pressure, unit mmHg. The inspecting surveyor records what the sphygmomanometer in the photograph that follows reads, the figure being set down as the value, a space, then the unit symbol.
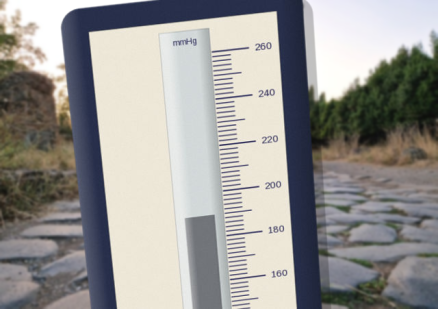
190 mmHg
